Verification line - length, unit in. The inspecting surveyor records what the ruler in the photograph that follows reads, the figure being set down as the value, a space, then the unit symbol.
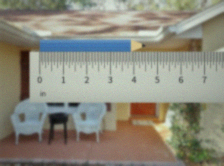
4.5 in
